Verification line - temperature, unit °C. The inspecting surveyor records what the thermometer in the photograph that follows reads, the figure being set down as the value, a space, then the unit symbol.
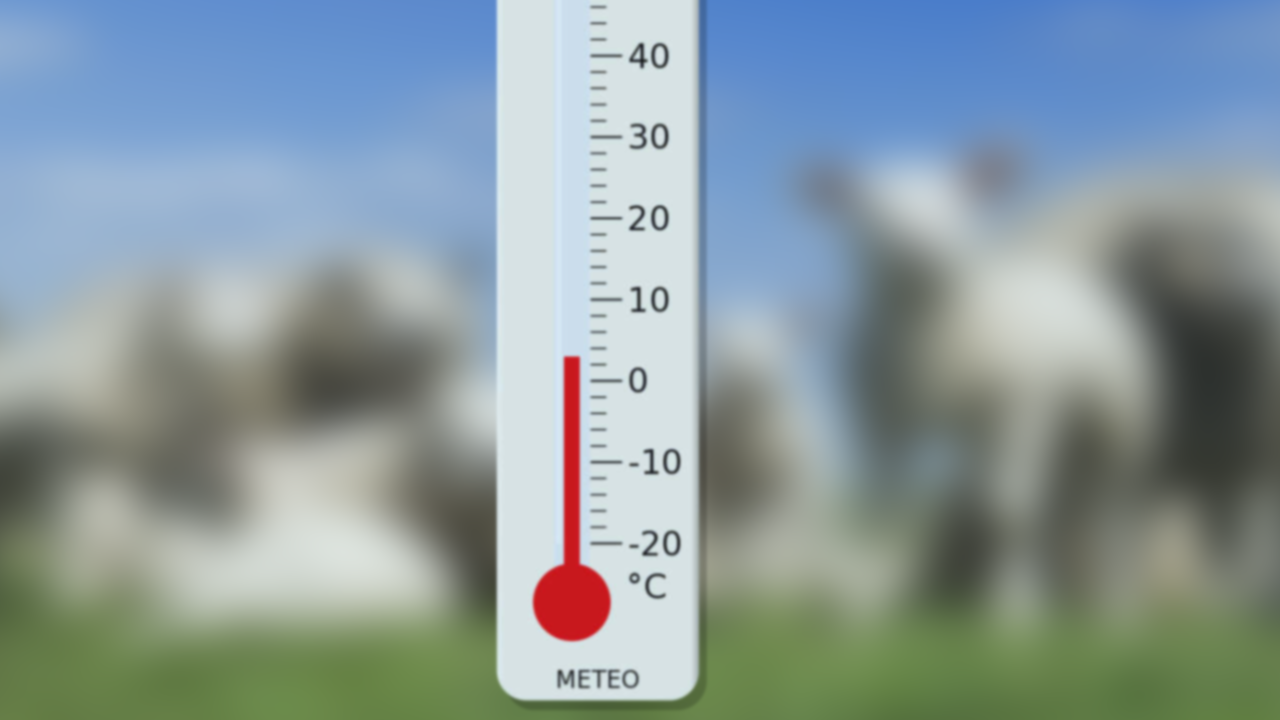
3 °C
